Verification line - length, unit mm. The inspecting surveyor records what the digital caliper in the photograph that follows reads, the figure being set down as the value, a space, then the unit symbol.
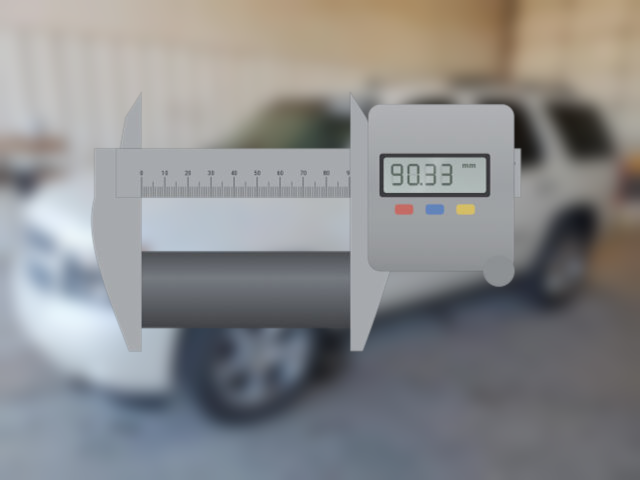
90.33 mm
